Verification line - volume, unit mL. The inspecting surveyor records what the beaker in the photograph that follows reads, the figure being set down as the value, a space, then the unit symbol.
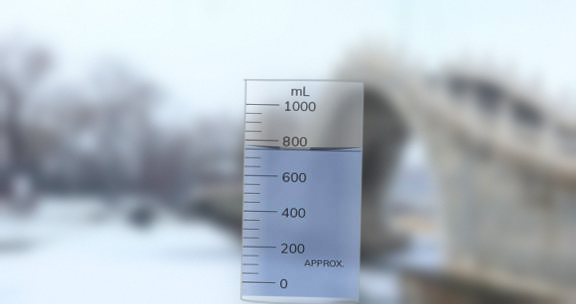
750 mL
